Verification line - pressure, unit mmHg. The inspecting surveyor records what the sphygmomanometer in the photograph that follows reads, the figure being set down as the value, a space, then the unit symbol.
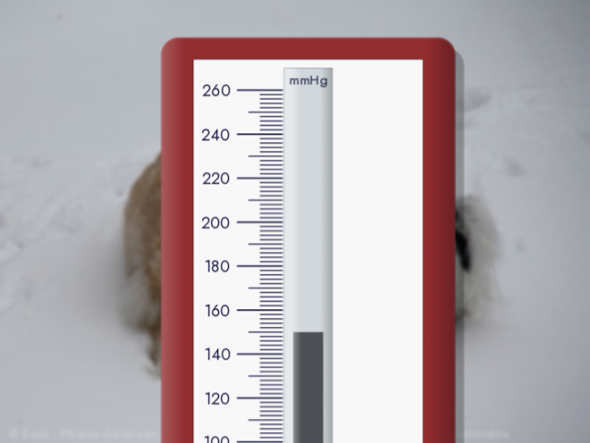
150 mmHg
